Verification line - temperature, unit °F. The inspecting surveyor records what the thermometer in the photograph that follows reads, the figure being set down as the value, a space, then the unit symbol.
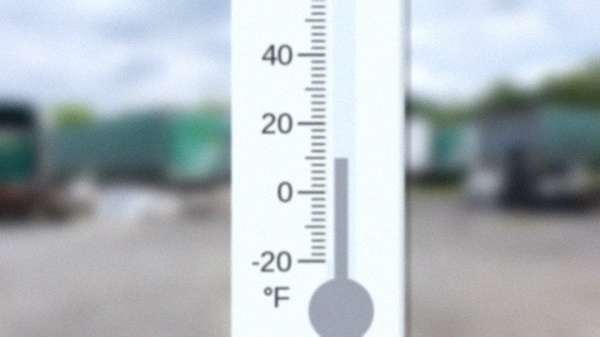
10 °F
